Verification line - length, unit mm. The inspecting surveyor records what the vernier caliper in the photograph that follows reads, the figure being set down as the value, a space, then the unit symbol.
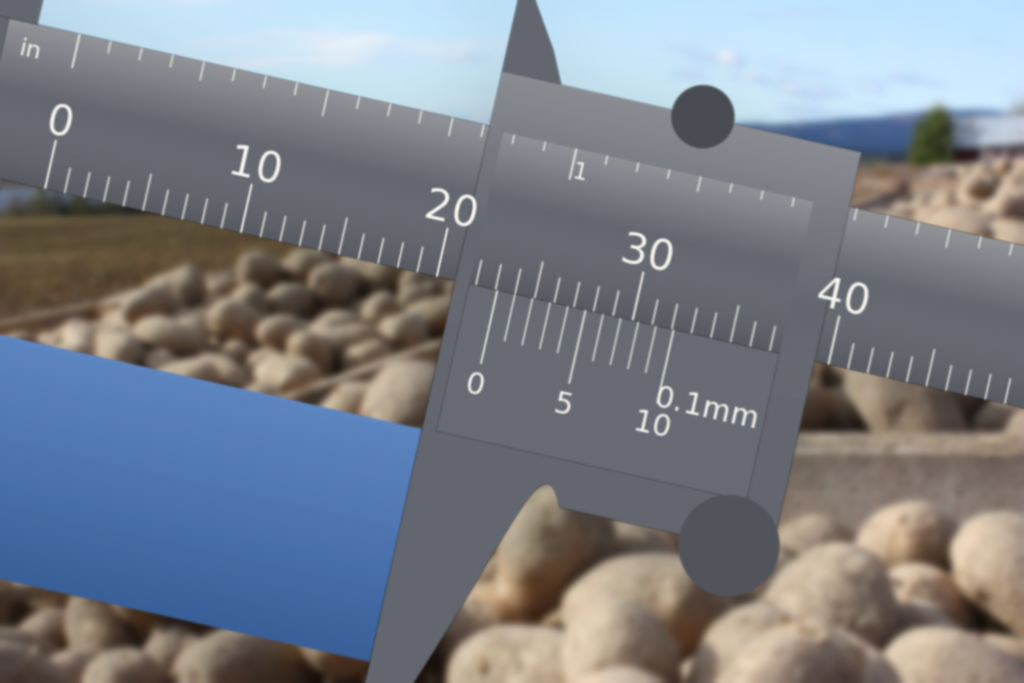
23.1 mm
